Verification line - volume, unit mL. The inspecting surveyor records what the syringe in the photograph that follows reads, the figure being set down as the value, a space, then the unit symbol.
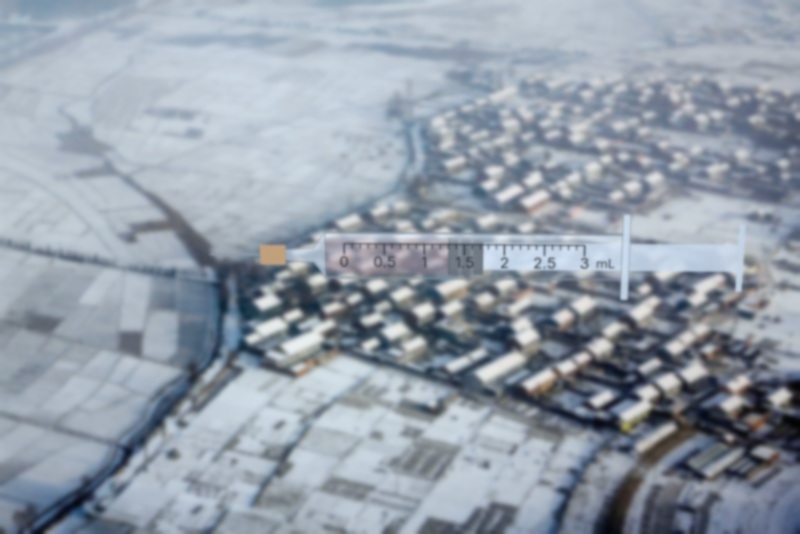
1.3 mL
